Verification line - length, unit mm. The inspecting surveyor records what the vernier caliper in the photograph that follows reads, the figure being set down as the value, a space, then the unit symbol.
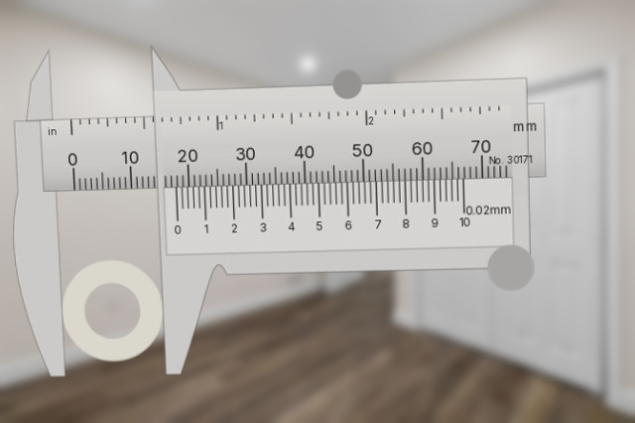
17.8 mm
